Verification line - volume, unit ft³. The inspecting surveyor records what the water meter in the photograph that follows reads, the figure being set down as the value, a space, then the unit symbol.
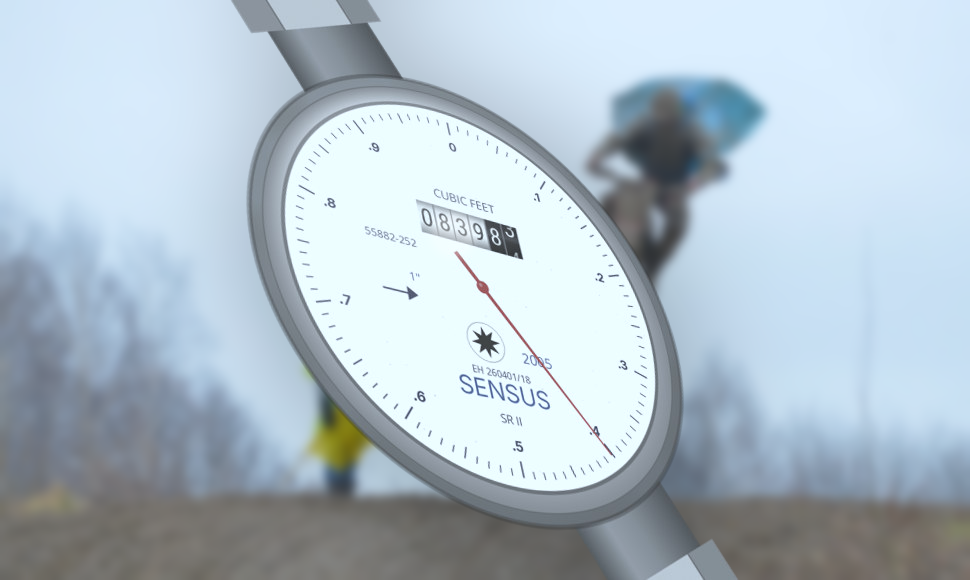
83983.40 ft³
